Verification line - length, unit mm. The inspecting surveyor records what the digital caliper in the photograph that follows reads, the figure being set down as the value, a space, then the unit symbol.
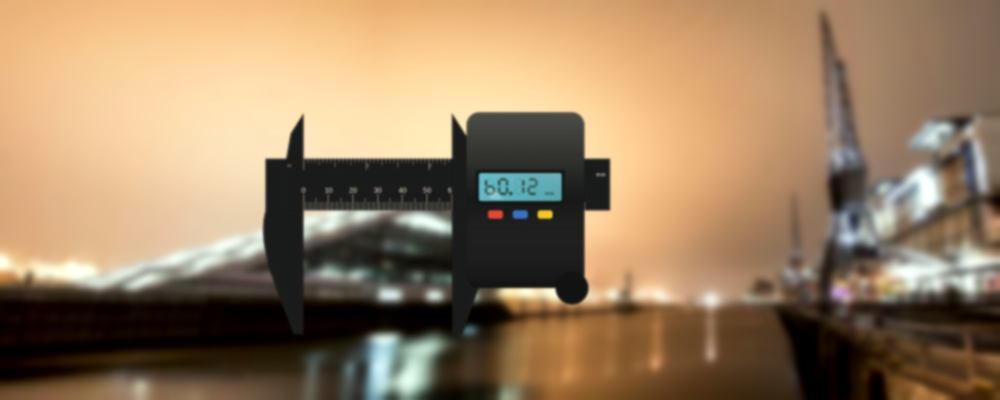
60.12 mm
